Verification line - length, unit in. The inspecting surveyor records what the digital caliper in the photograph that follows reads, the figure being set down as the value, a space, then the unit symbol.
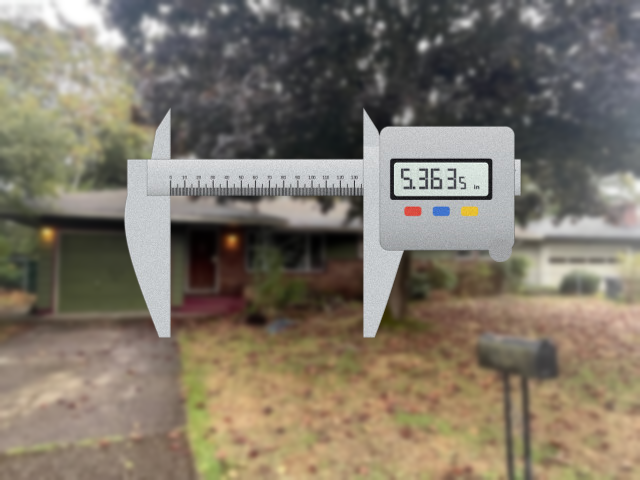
5.3635 in
